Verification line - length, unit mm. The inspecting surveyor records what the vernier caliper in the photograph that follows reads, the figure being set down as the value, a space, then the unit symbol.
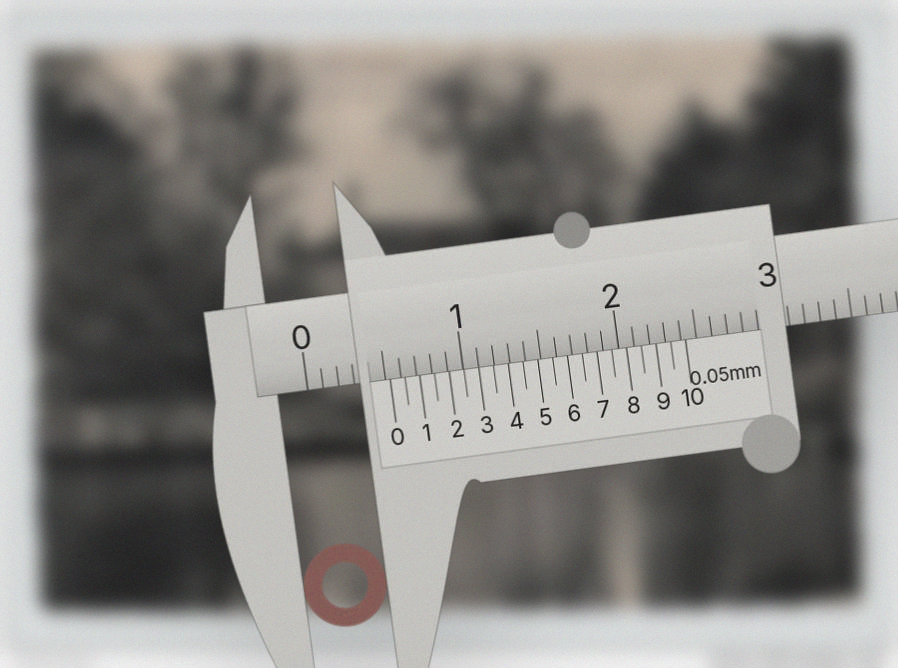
5.3 mm
